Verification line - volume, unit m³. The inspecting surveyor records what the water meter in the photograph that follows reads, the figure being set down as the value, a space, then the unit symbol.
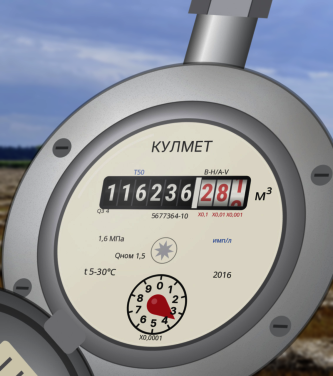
116236.2813 m³
